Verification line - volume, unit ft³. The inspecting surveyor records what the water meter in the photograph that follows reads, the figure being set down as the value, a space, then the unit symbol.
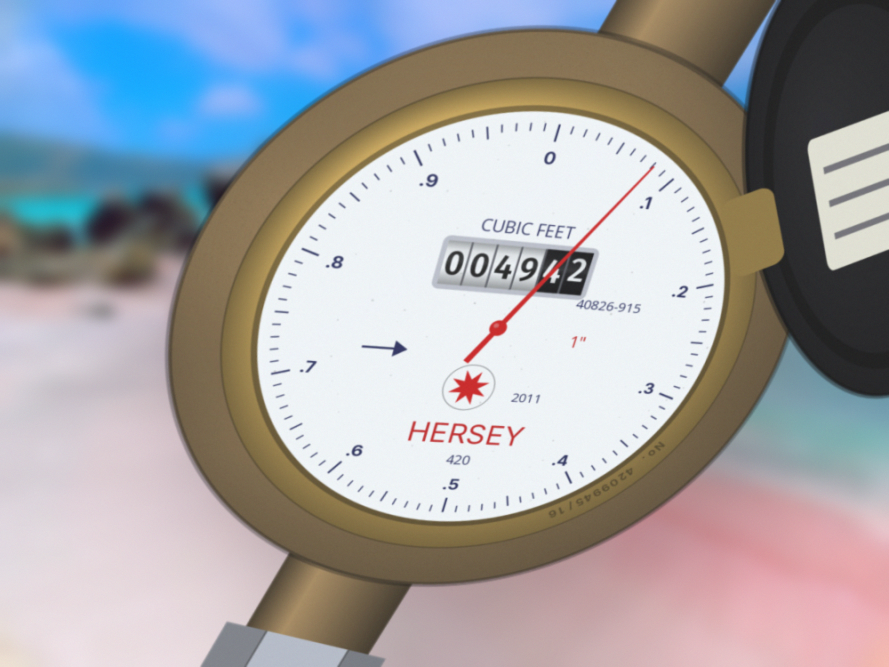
4942.08 ft³
